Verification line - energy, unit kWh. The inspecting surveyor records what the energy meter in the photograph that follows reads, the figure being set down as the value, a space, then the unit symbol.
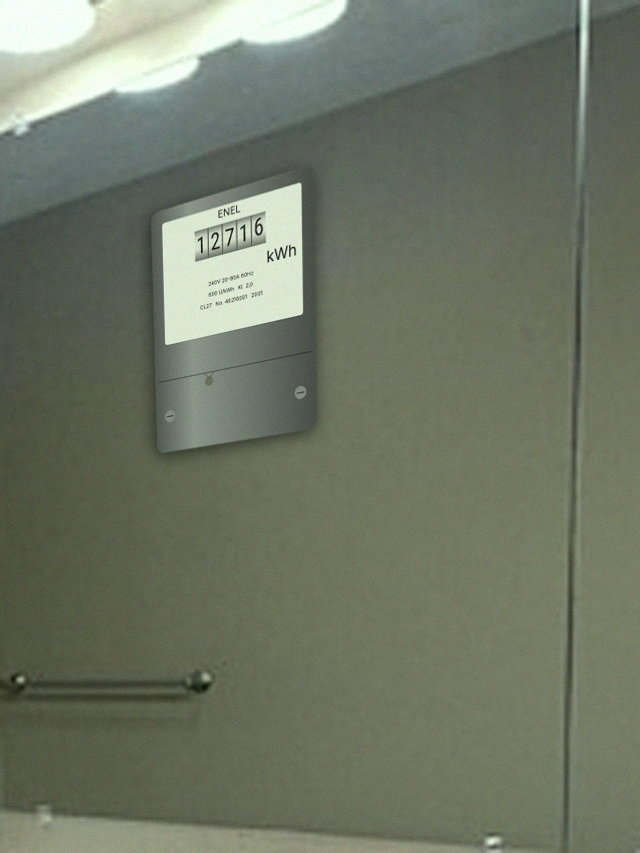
12716 kWh
